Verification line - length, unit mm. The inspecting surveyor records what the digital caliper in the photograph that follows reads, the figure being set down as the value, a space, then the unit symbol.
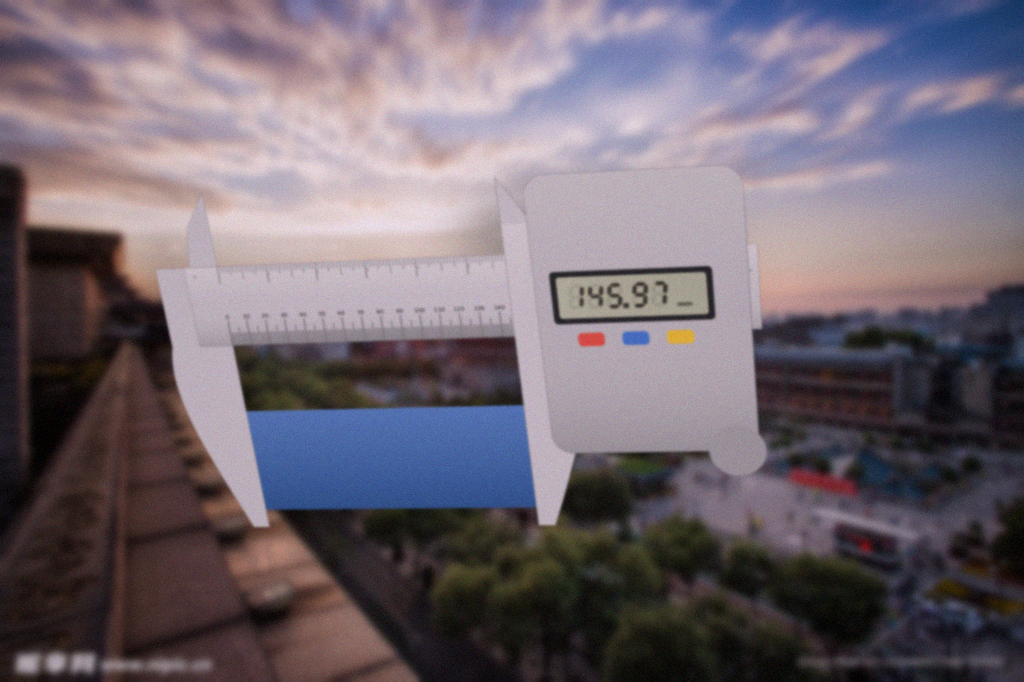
145.97 mm
